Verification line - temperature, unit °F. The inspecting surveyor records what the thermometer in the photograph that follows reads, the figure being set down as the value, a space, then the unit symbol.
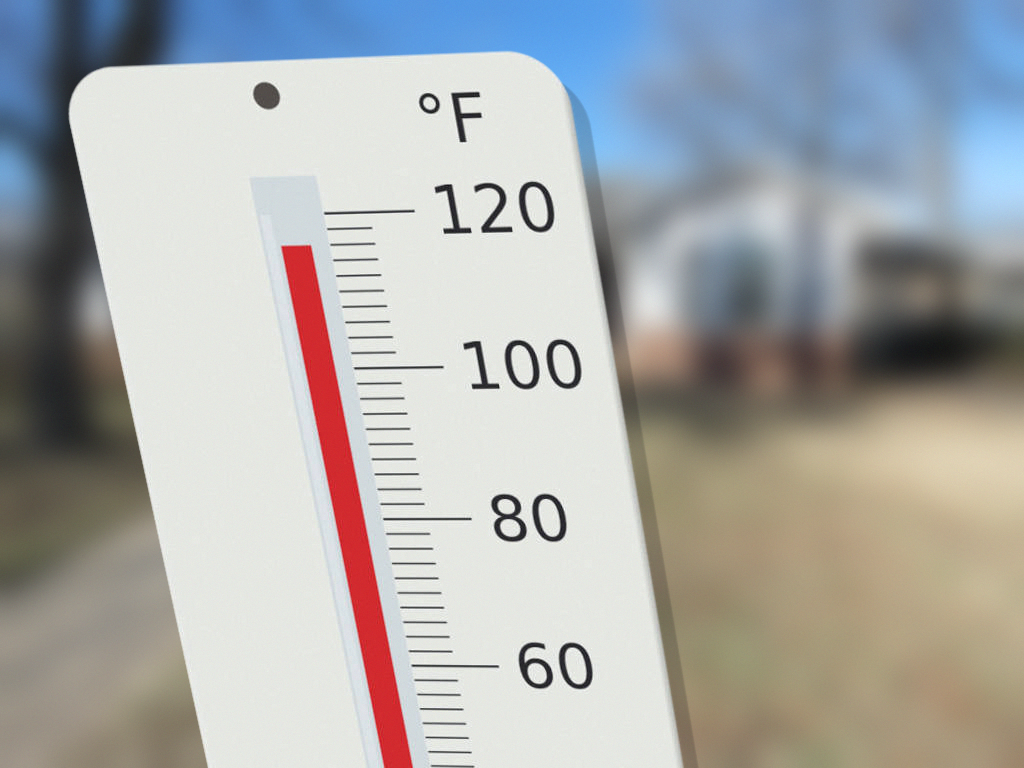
116 °F
